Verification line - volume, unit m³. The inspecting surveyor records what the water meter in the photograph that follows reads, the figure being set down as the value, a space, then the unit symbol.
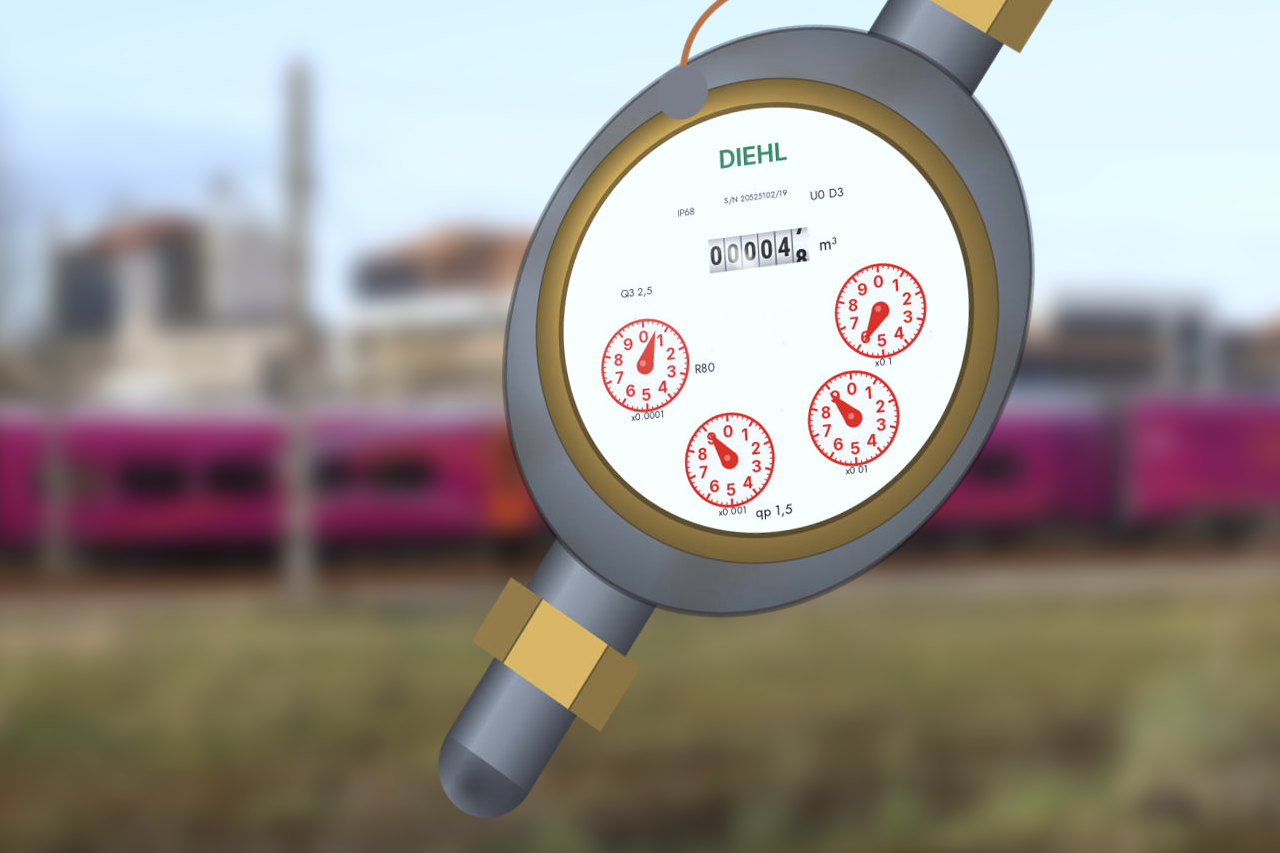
47.5890 m³
